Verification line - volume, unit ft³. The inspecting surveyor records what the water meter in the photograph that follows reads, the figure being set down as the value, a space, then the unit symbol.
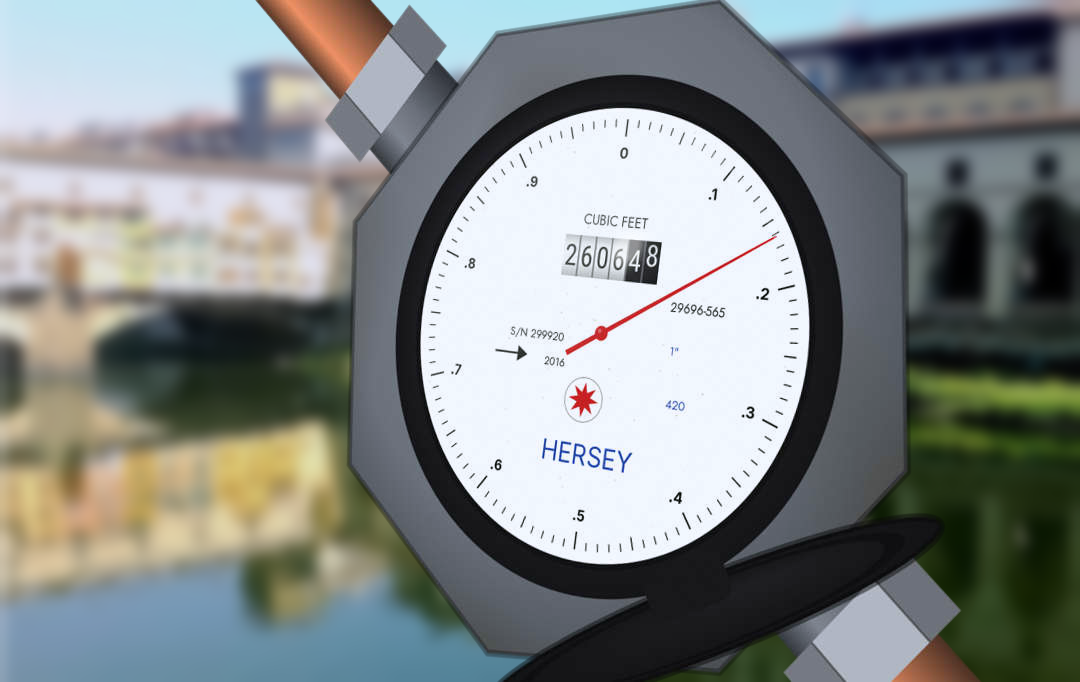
260648.16 ft³
